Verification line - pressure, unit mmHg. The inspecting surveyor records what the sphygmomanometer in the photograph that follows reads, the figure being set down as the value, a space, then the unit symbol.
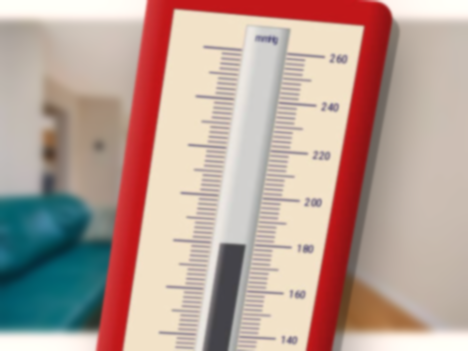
180 mmHg
